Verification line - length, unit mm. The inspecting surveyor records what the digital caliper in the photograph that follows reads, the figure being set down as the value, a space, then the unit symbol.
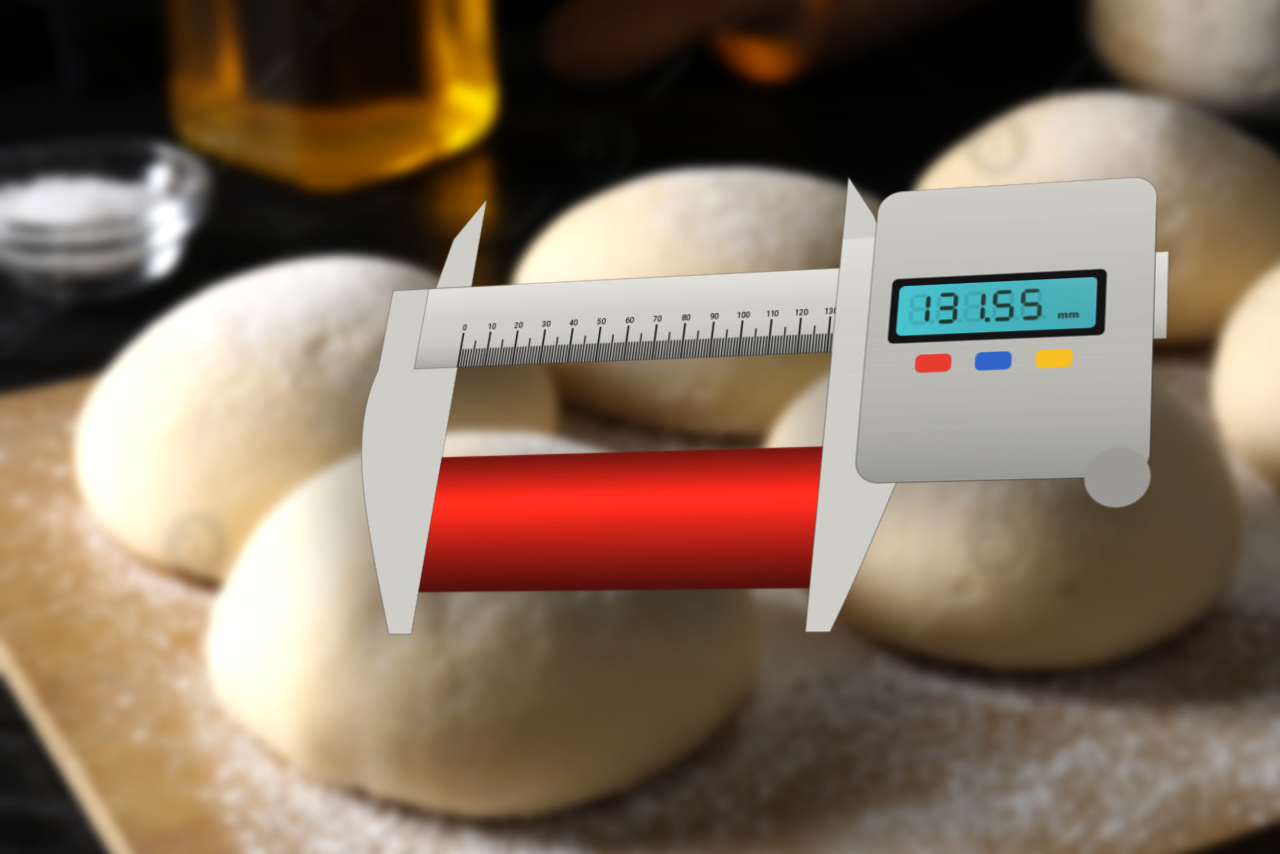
131.55 mm
